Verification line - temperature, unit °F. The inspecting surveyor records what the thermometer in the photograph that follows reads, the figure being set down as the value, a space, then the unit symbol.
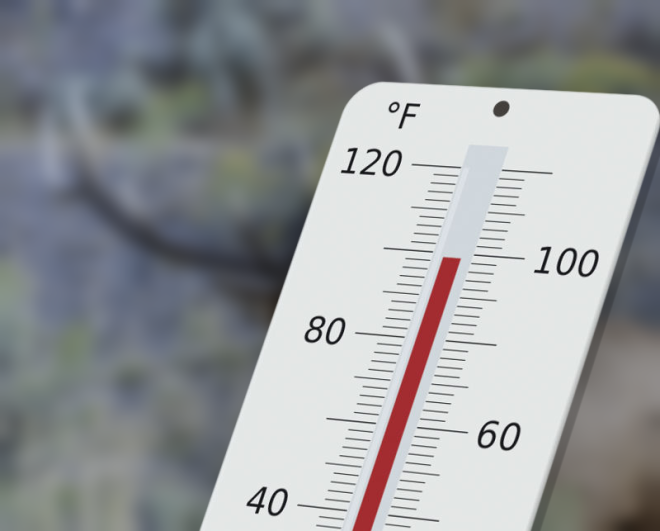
99 °F
